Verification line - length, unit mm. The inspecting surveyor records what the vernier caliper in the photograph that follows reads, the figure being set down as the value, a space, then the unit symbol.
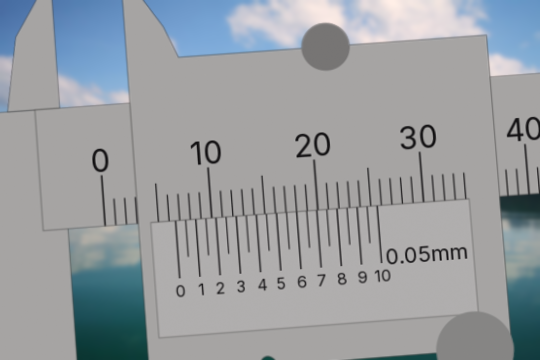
6.6 mm
